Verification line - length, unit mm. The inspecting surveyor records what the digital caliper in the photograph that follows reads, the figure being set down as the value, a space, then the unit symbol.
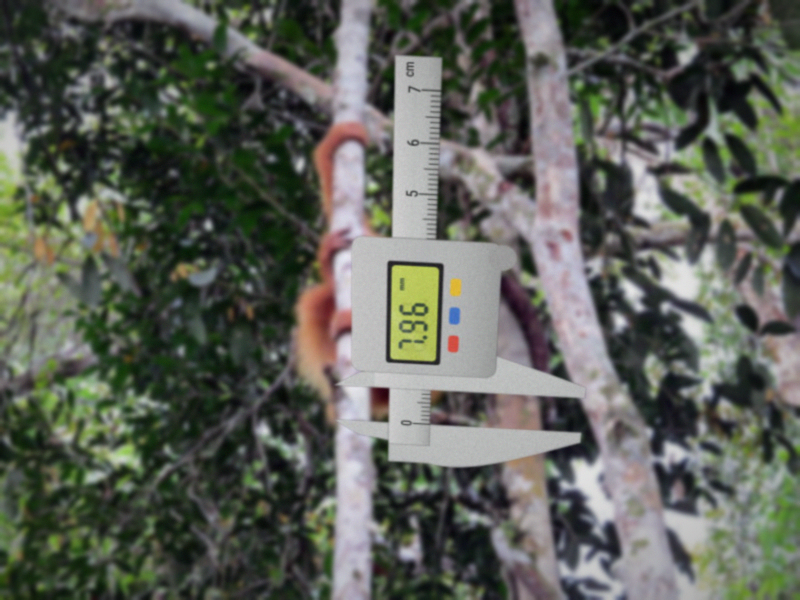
7.96 mm
